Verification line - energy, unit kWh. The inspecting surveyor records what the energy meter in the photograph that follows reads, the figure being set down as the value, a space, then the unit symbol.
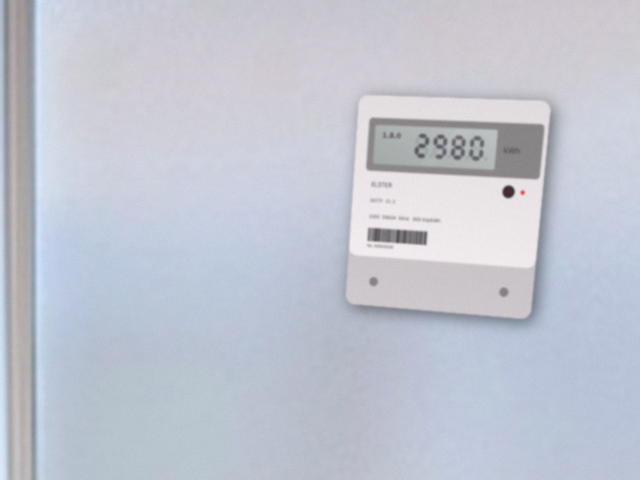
2980 kWh
